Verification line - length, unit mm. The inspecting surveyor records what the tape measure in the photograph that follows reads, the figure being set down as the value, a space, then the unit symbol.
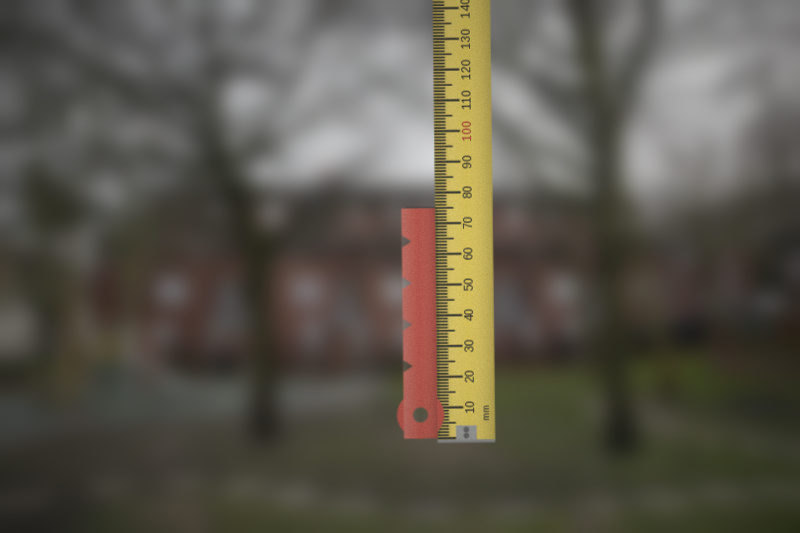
75 mm
